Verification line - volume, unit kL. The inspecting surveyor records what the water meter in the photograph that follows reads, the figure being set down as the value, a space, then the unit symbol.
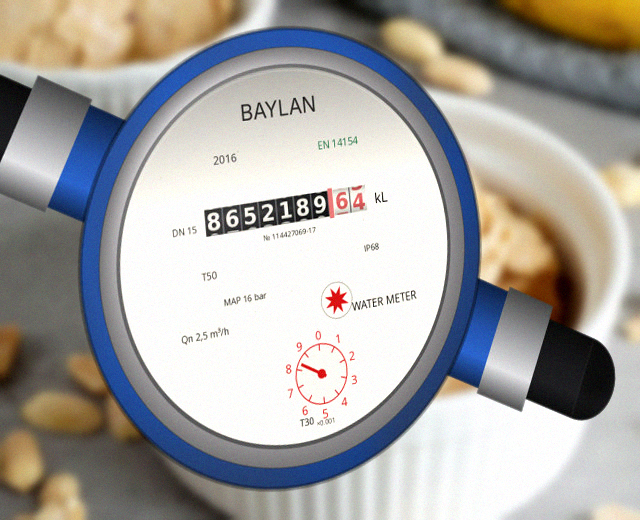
8652189.638 kL
